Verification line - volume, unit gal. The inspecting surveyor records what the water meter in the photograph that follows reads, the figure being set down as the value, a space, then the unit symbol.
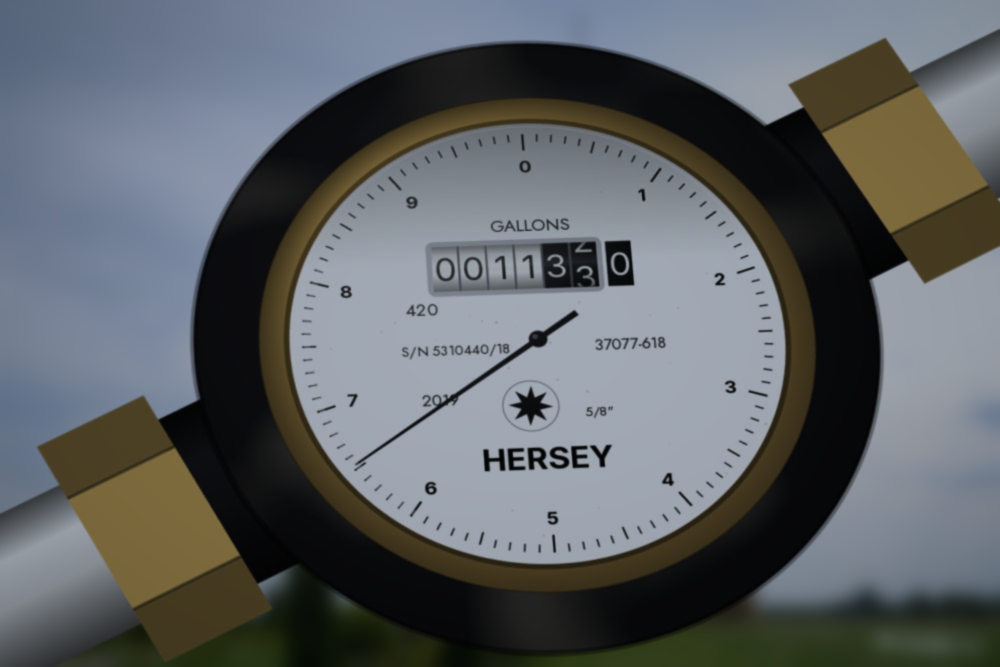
11326.5 gal
